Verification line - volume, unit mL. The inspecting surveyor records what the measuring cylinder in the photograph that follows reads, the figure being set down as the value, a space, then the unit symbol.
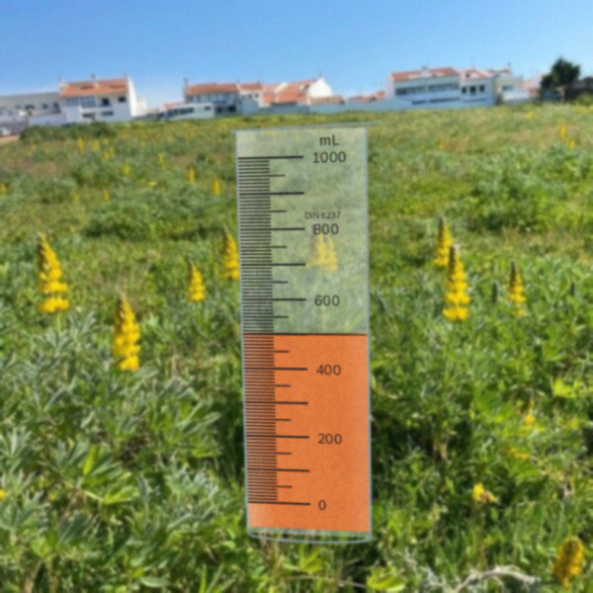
500 mL
